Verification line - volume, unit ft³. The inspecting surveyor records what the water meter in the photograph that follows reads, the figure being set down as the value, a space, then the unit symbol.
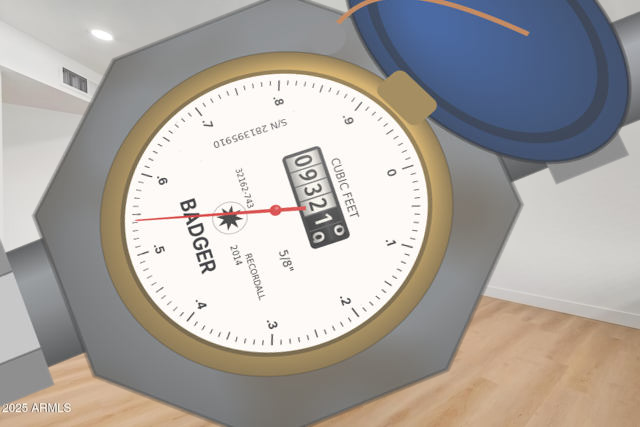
93218.54 ft³
